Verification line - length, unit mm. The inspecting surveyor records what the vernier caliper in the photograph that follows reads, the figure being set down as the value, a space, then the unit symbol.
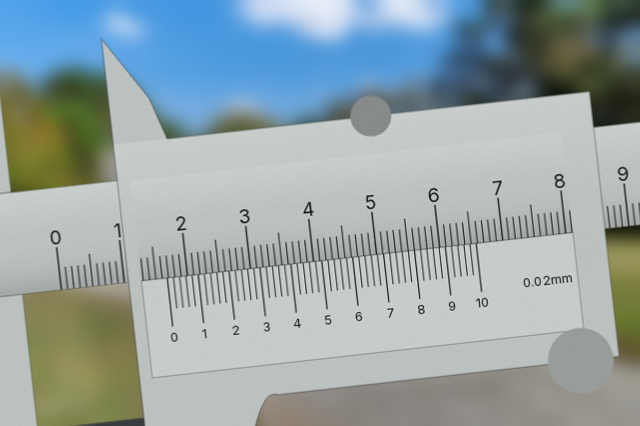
16.8 mm
